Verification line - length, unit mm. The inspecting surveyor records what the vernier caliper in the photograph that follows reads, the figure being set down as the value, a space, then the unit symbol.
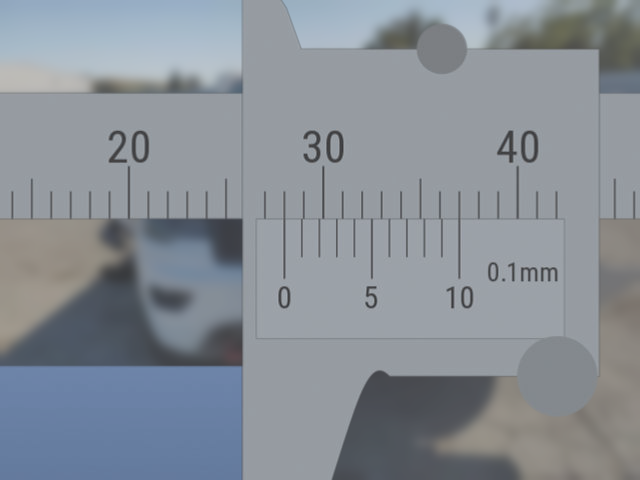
28.0 mm
